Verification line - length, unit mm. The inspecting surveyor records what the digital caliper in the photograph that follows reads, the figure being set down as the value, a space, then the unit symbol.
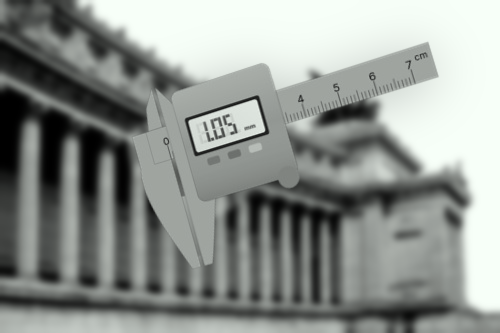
1.05 mm
